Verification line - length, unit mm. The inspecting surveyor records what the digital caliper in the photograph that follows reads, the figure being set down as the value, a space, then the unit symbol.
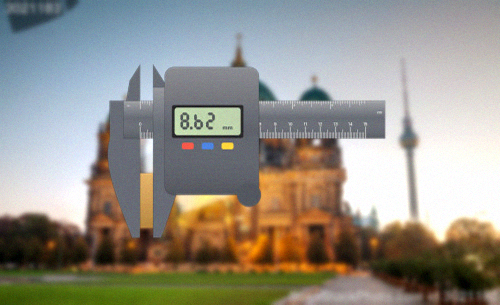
8.62 mm
